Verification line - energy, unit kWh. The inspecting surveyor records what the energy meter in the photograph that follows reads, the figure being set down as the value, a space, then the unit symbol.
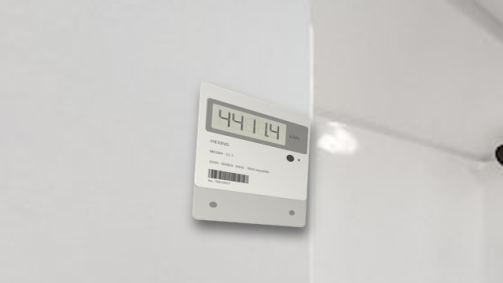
4411.4 kWh
